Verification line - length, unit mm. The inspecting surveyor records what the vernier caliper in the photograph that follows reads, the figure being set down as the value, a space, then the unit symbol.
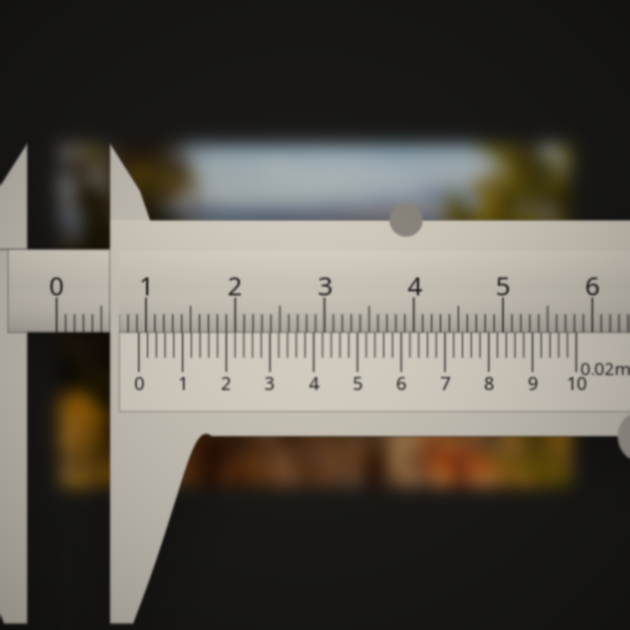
9.2 mm
